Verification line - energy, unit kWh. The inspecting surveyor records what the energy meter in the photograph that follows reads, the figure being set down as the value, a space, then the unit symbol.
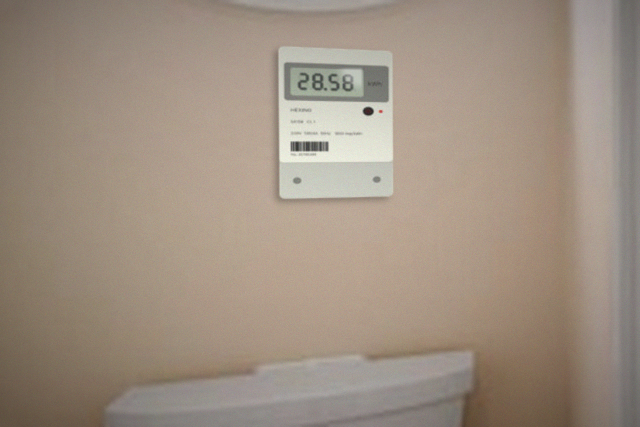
28.58 kWh
